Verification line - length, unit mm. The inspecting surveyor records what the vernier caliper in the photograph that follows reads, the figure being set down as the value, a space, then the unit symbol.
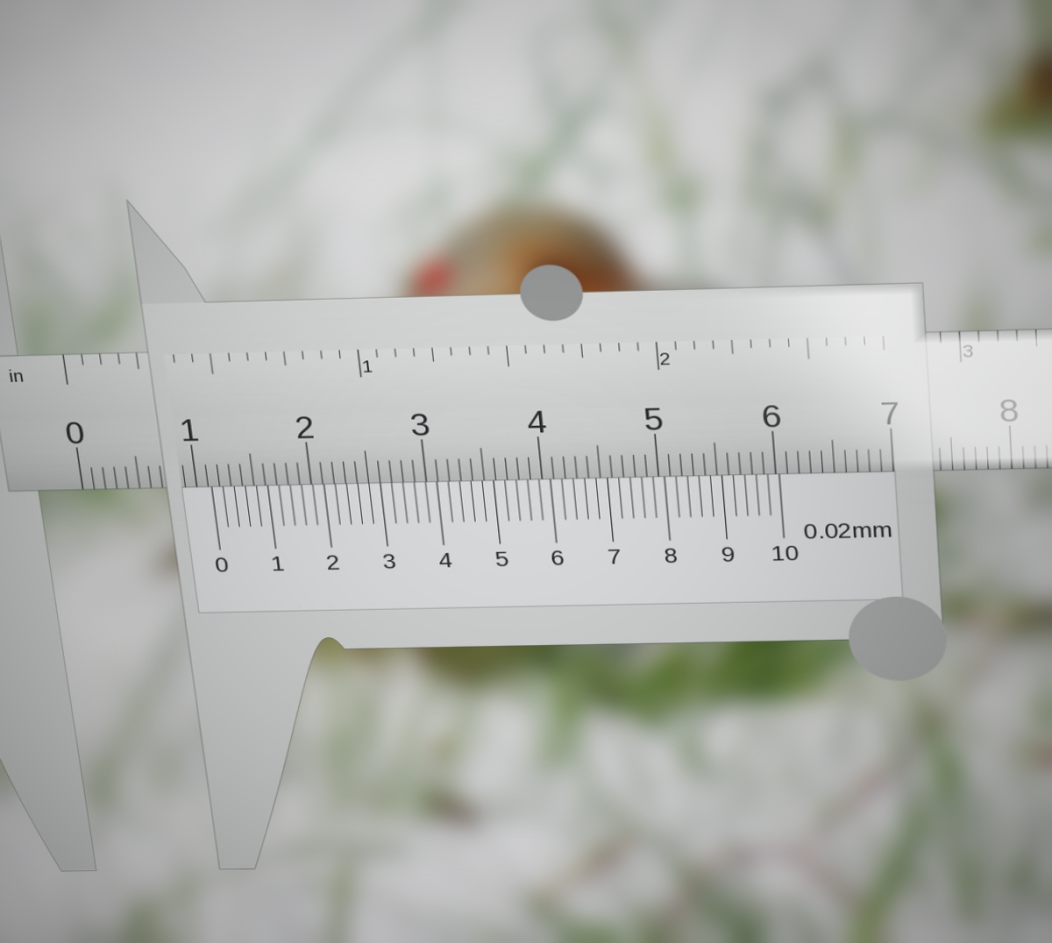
11.3 mm
